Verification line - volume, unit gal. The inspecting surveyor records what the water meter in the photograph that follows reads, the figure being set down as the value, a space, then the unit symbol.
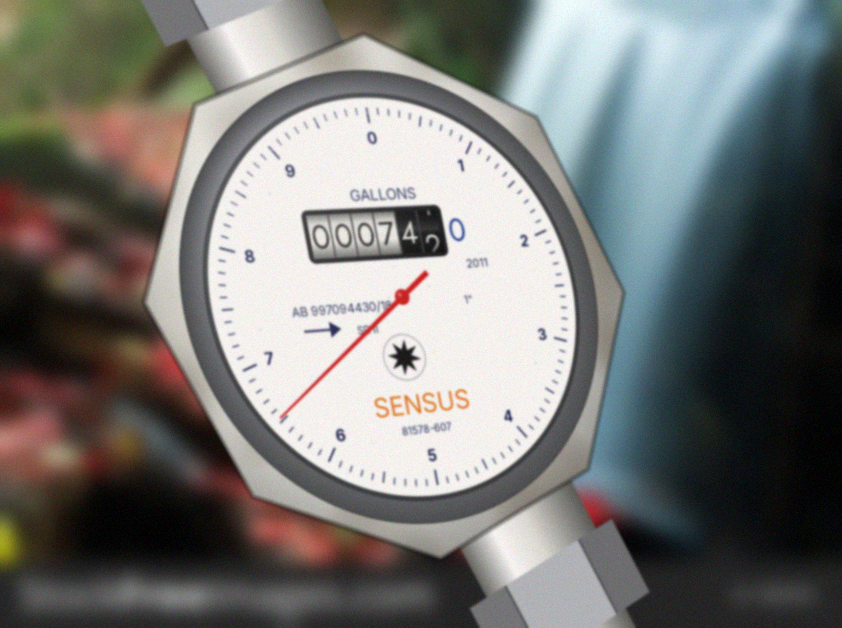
7416.5 gal
